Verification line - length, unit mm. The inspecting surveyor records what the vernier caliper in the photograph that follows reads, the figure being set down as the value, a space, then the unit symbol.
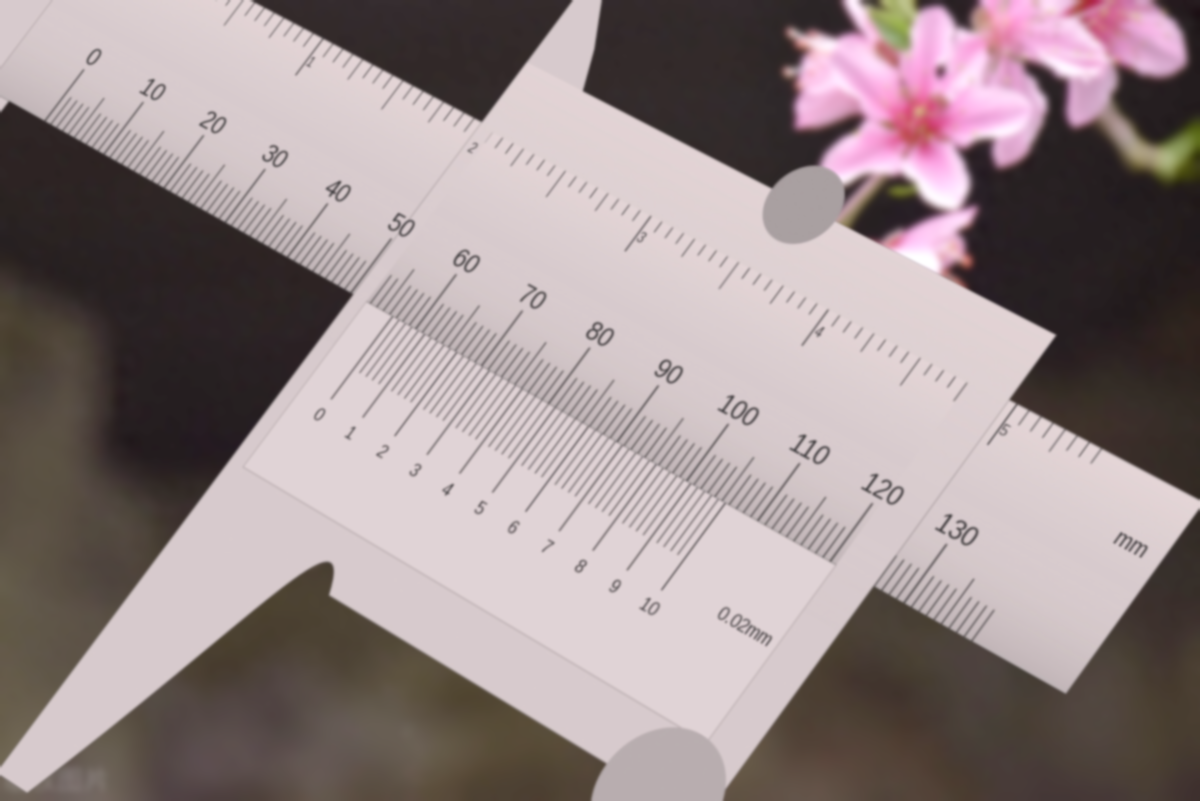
56.5 mm
